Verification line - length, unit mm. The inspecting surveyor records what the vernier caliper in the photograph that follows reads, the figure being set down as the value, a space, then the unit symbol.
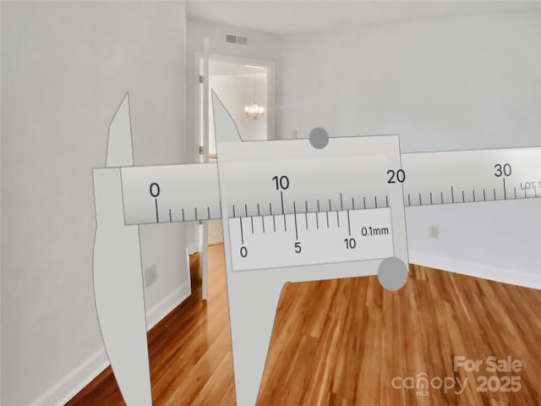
6.5 mm
